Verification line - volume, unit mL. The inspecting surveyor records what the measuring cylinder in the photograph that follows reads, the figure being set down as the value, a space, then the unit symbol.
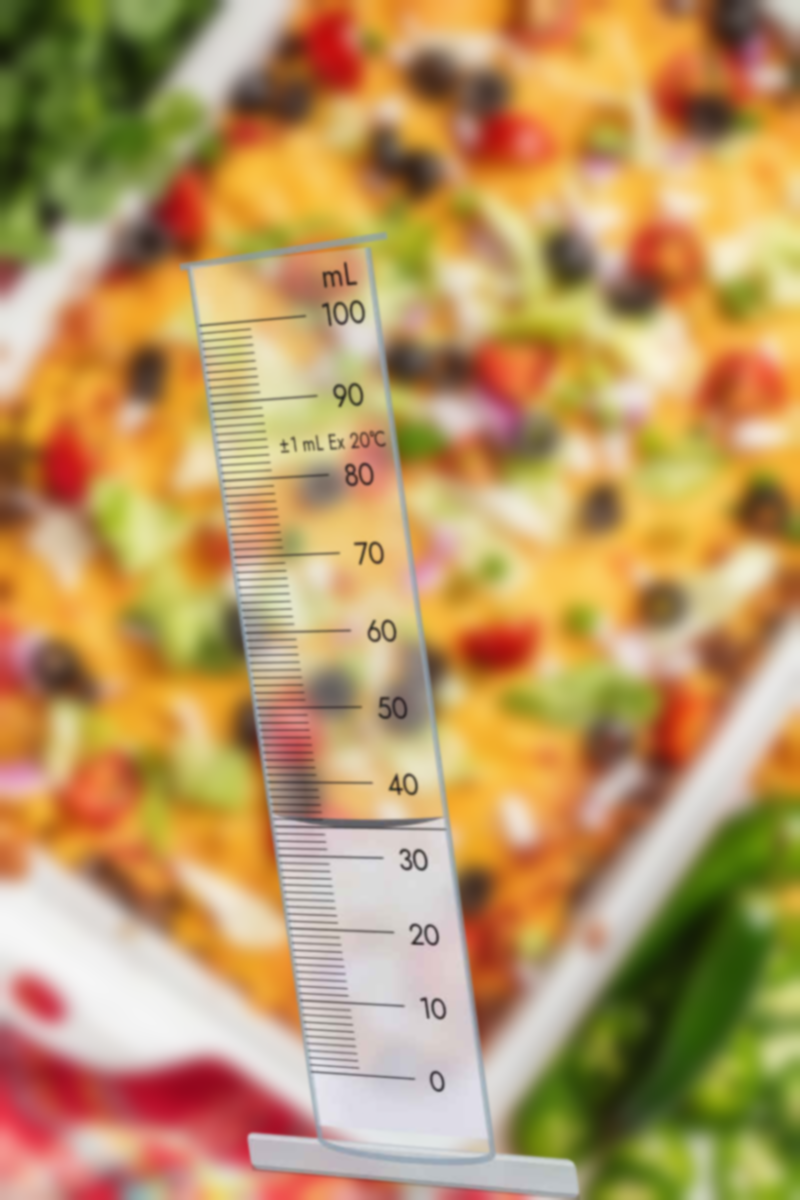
34 mL
